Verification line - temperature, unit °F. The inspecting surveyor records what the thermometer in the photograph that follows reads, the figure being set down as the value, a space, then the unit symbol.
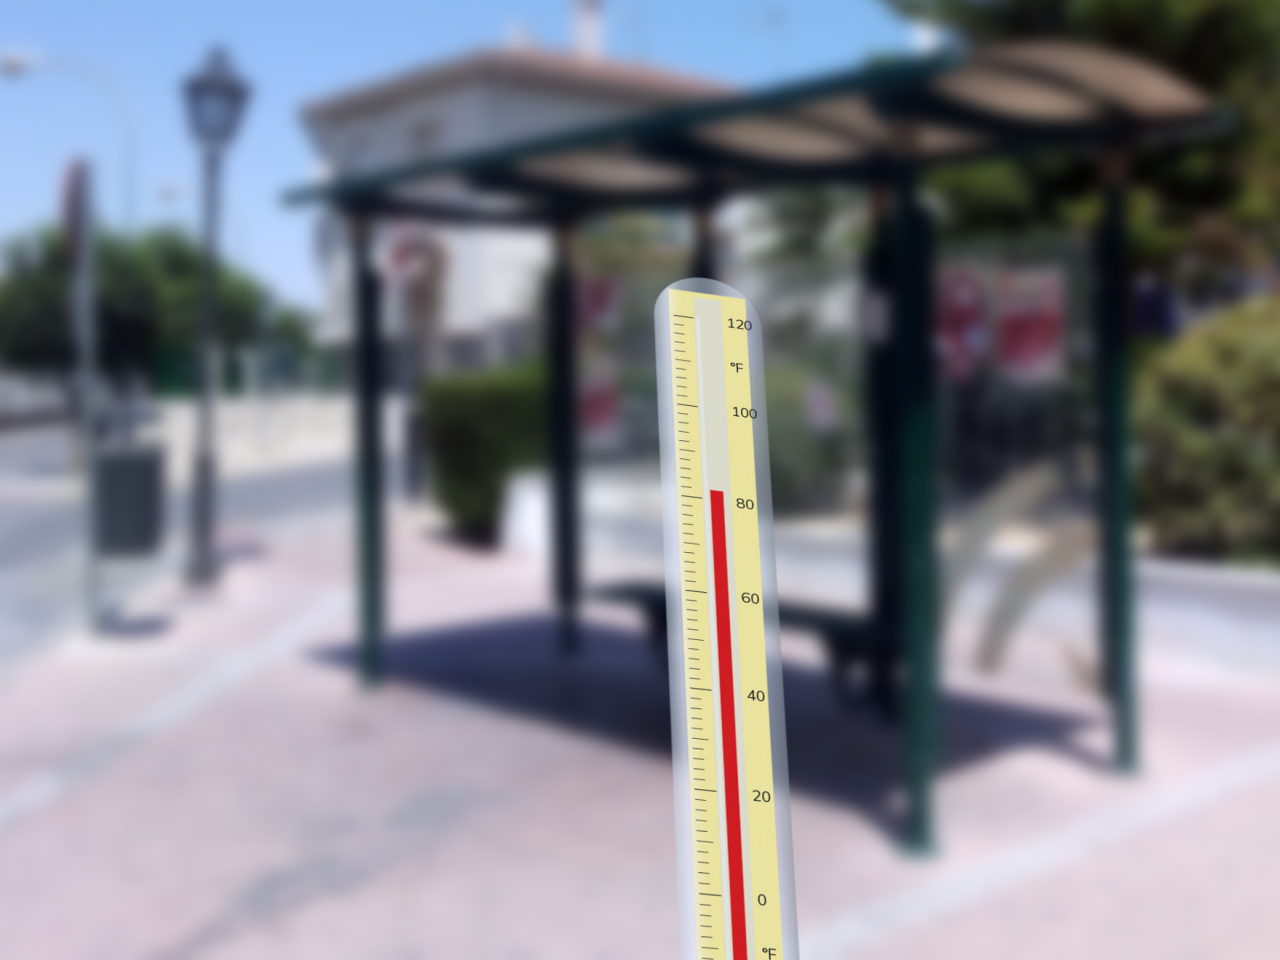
82 °F
